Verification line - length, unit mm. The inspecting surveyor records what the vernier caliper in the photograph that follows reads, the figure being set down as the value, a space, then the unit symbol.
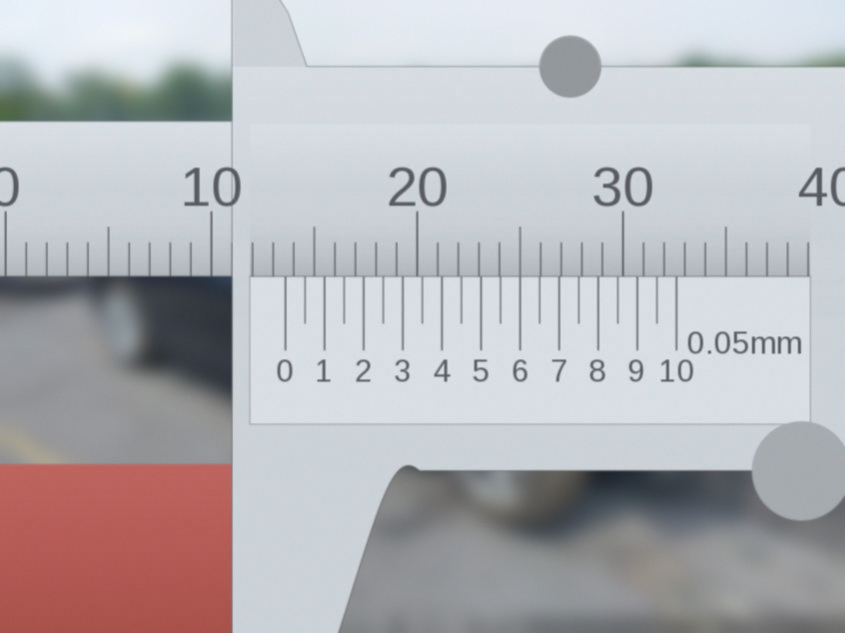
13.6 mm
